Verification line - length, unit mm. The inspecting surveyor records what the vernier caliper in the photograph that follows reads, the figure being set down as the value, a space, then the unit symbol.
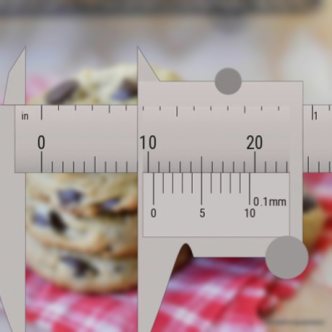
10.5 mm
